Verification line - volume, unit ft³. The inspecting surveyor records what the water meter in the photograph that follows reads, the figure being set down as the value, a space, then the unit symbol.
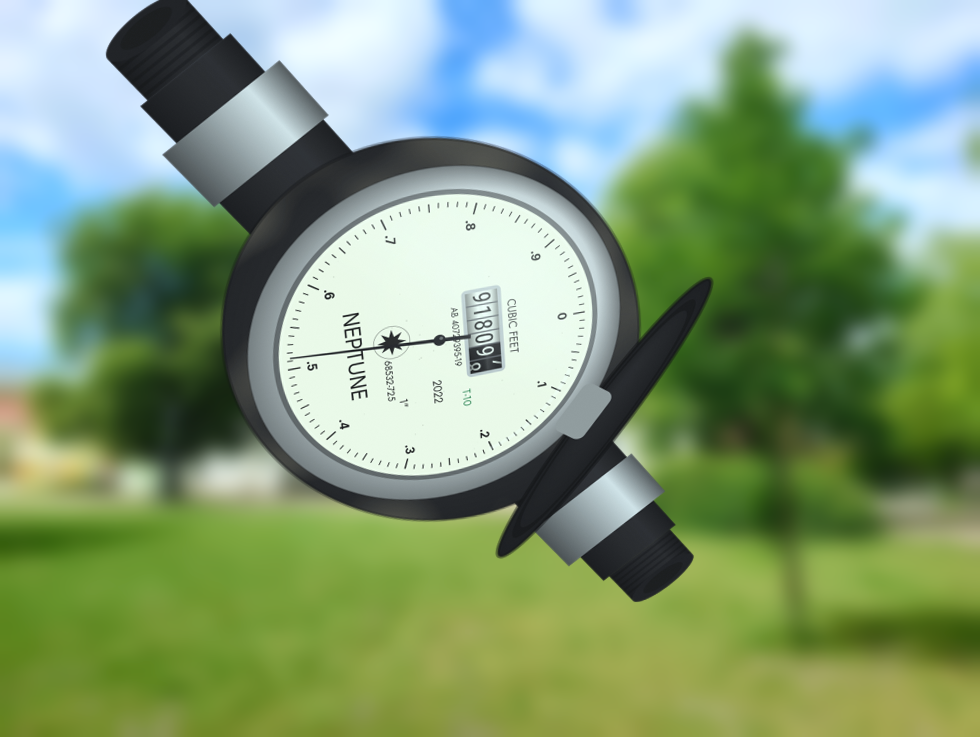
918097.51 ft³
